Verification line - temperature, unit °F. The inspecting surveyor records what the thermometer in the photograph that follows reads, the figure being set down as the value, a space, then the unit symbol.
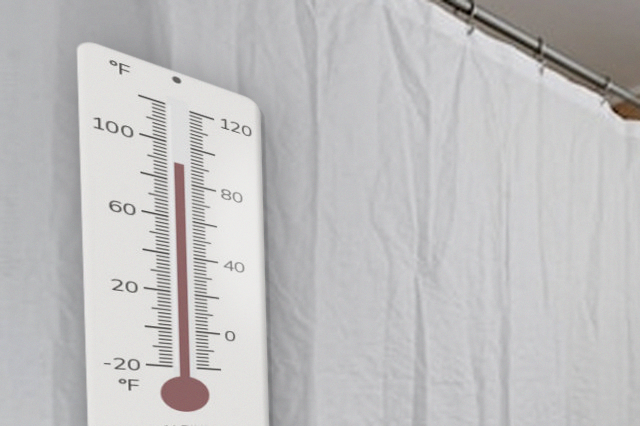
90 °F
